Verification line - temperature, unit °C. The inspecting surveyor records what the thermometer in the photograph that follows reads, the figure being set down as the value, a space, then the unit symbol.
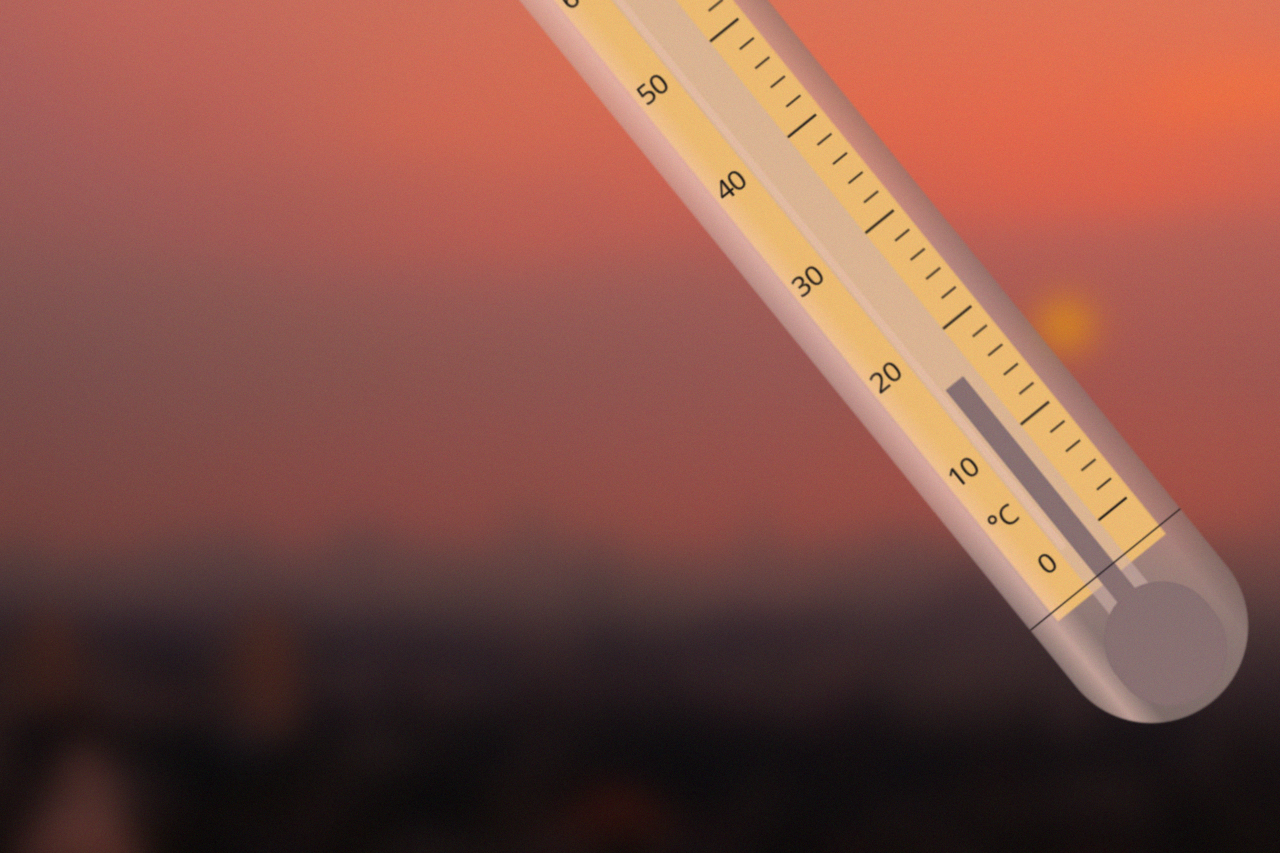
16 °C
